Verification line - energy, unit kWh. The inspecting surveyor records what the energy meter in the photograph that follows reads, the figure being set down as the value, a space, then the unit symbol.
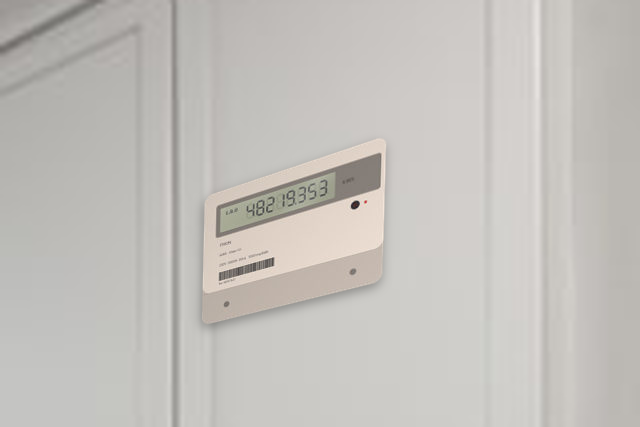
48219.353 kWh
